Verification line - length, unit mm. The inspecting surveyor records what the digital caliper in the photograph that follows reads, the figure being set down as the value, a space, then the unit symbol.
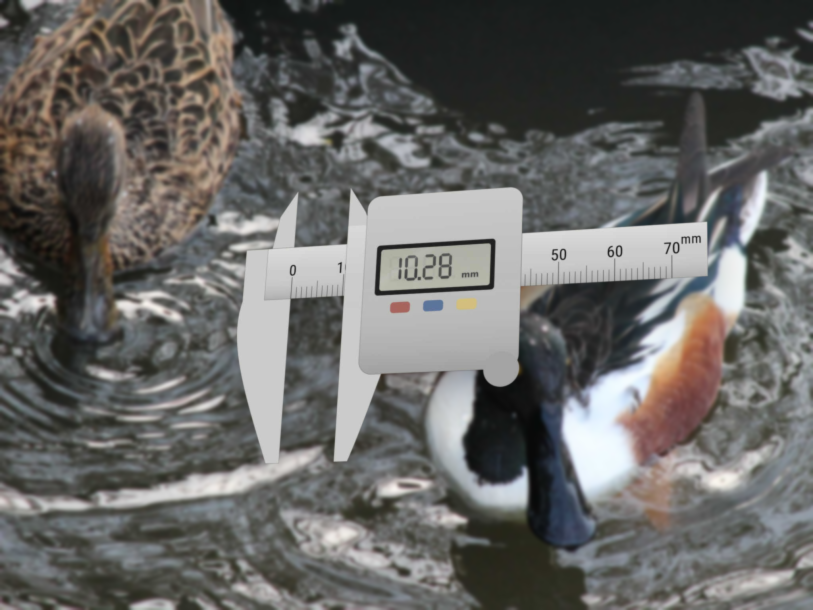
10.28 mm
